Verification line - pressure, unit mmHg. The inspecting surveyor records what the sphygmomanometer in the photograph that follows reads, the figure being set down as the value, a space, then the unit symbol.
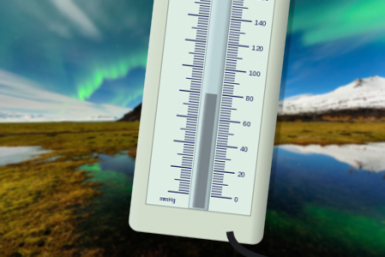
80 mmHg
